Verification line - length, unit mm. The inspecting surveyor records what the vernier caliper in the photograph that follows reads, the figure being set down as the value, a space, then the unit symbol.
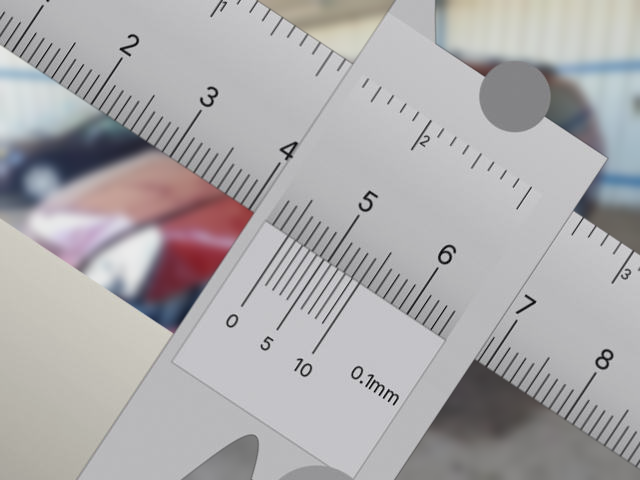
45.0 mm
